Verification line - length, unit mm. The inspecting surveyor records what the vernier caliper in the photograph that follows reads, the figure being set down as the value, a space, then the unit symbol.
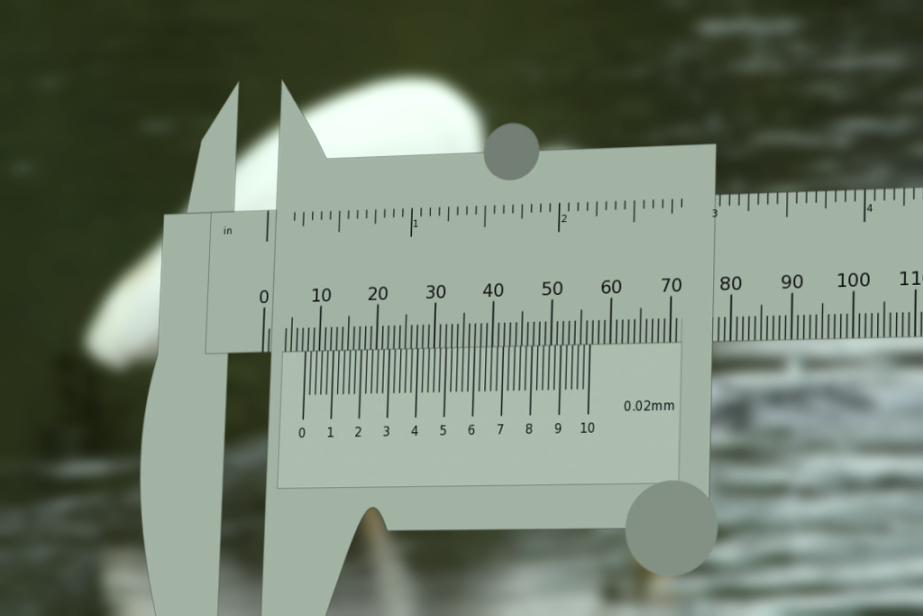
7.6 mm
